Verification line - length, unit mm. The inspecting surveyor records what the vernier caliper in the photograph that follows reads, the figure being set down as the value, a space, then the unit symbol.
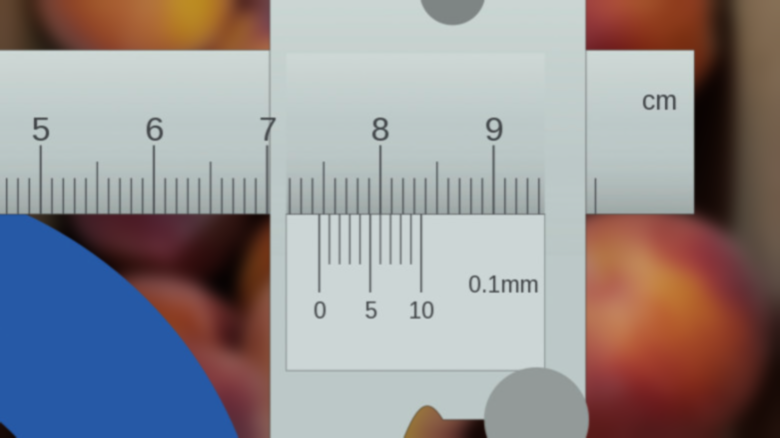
74.6 mm
